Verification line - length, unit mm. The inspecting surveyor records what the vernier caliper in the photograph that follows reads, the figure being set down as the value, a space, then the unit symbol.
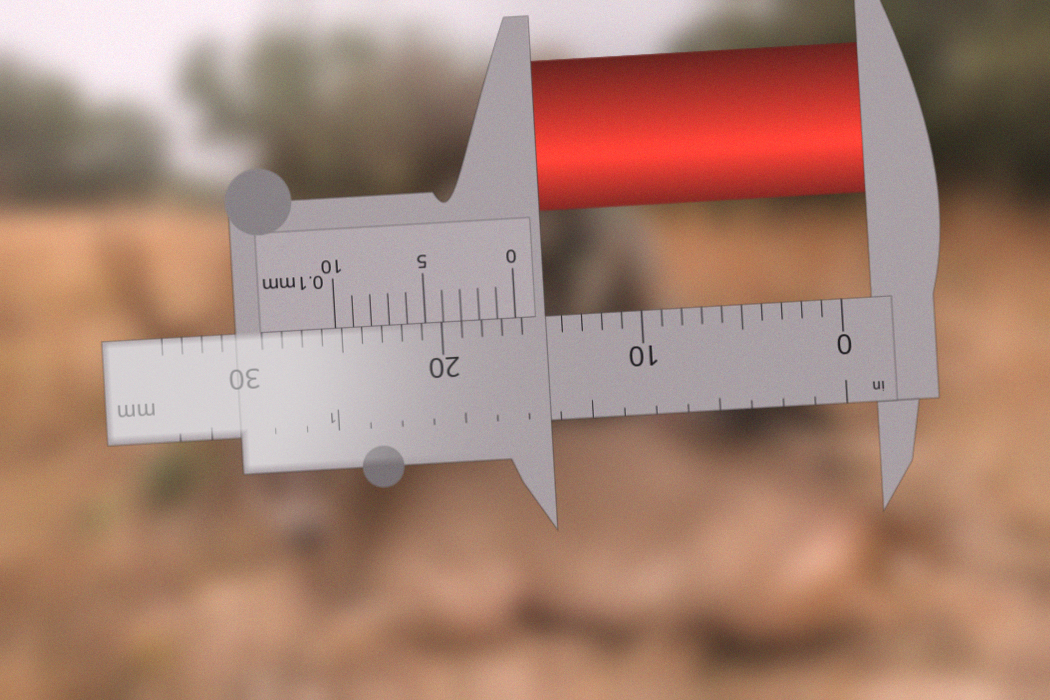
16.3 mm
